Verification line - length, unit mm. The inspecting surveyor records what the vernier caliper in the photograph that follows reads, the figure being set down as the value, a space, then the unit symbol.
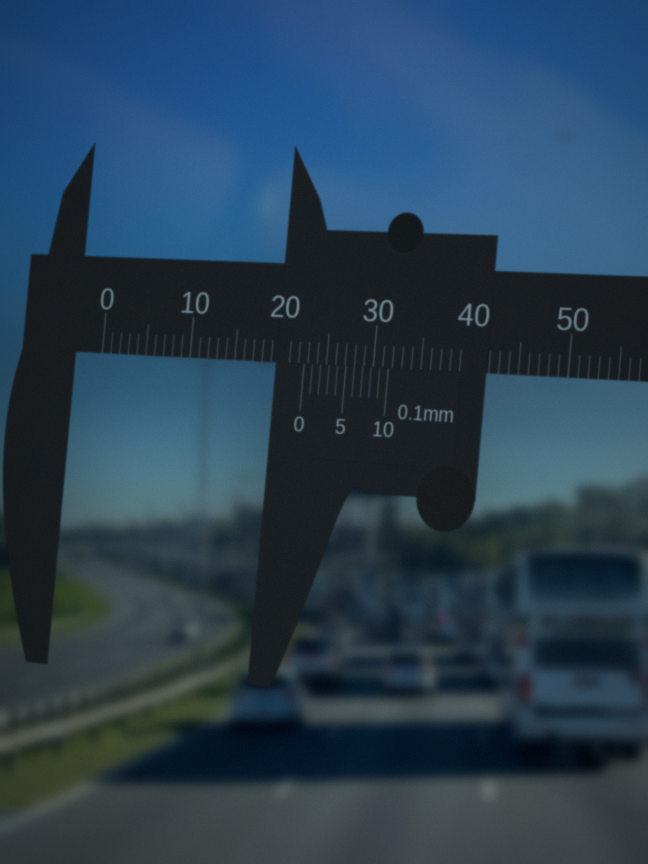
22.6 mm
